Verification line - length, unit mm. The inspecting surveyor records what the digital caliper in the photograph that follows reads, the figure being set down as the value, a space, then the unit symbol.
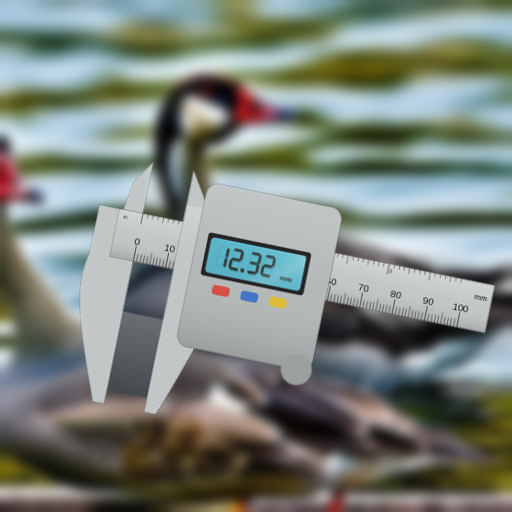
12.32 mm
